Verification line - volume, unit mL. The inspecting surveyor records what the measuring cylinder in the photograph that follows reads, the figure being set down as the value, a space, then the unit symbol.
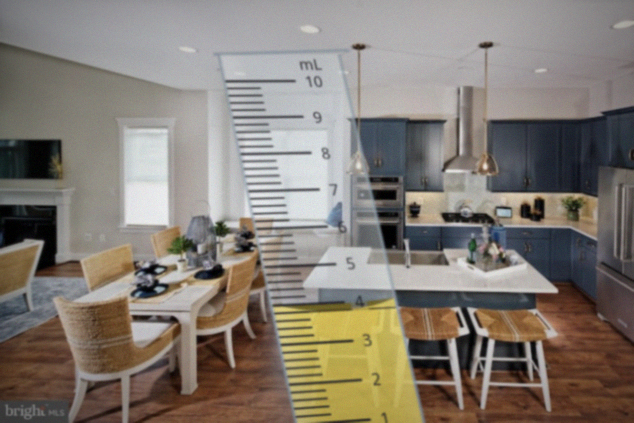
3.8 mL
